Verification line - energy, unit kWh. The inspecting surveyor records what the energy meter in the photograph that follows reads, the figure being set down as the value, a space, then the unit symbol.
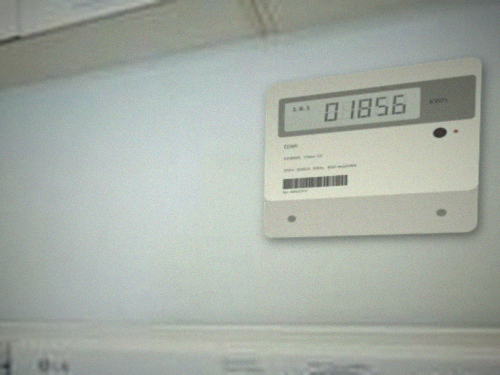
1856 kWh
